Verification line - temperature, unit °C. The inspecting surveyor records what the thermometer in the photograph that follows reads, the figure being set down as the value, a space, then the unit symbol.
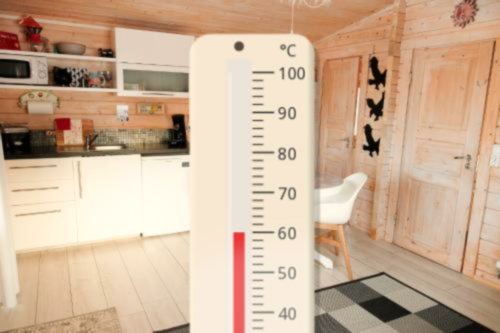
60 °C
